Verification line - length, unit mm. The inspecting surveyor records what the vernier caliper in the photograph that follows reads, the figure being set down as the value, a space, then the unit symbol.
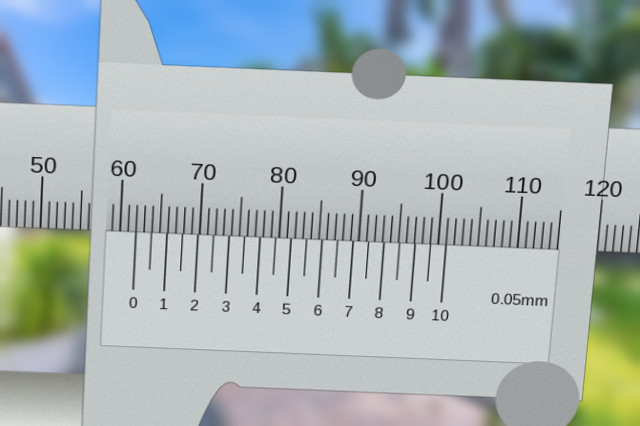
62.0 mm
